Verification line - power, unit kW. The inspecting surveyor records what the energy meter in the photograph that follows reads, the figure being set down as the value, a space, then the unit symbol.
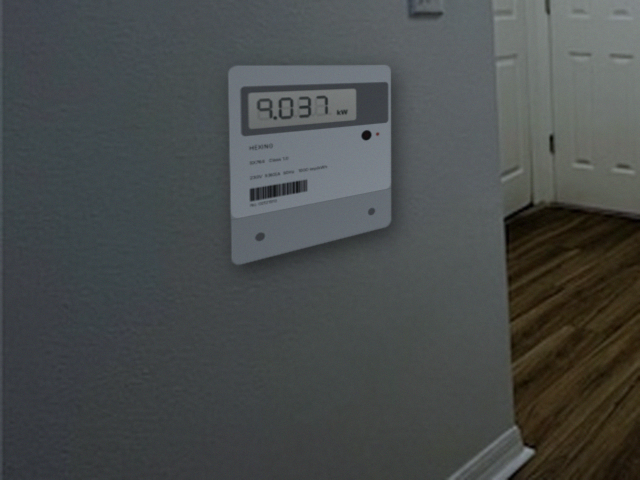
9.037 kW
